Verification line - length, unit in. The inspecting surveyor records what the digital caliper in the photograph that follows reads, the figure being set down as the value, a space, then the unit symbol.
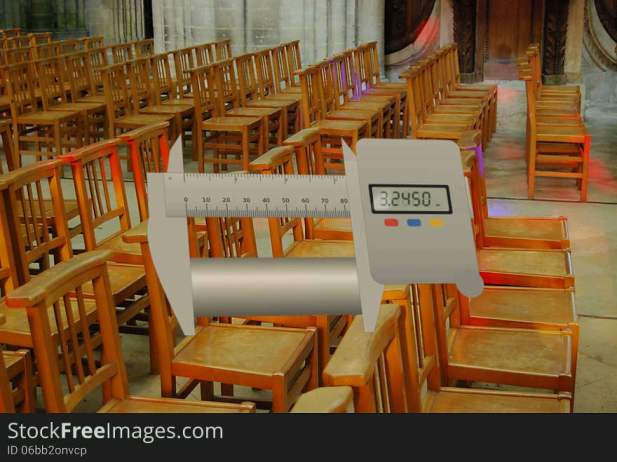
3.2450 in
